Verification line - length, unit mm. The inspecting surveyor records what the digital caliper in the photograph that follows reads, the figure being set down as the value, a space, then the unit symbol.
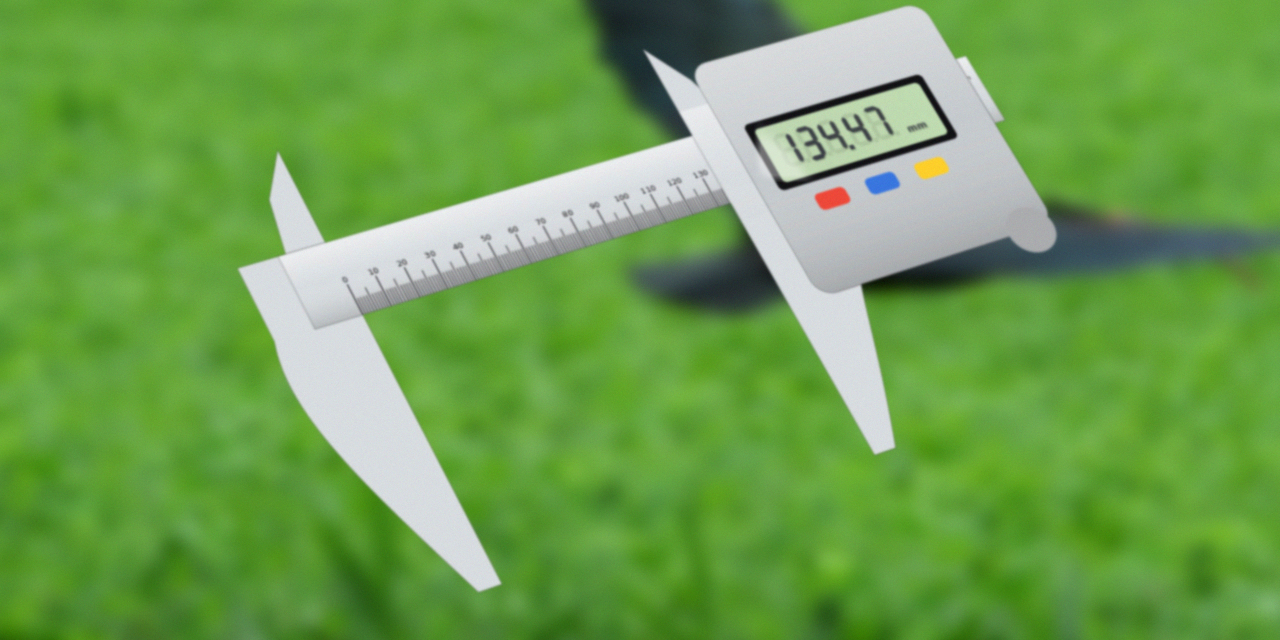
134.47 mm
